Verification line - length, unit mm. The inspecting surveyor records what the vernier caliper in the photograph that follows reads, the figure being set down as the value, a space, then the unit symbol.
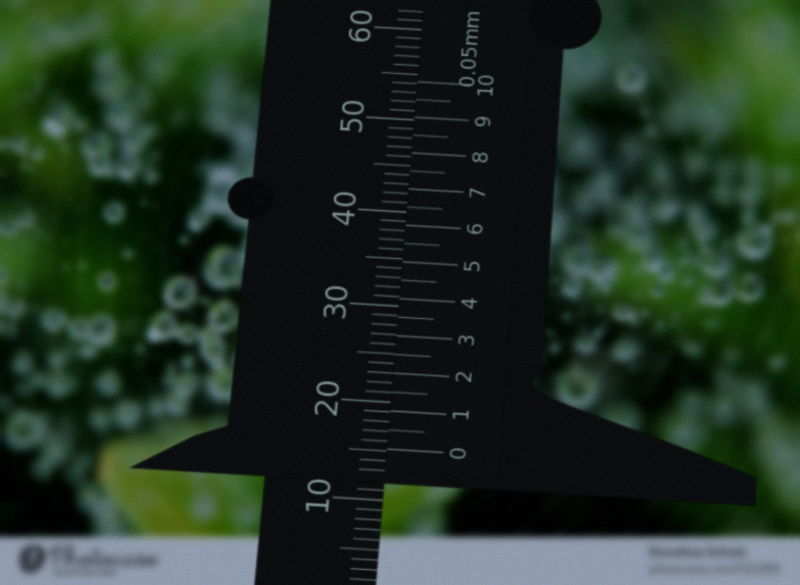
15.2 mm
